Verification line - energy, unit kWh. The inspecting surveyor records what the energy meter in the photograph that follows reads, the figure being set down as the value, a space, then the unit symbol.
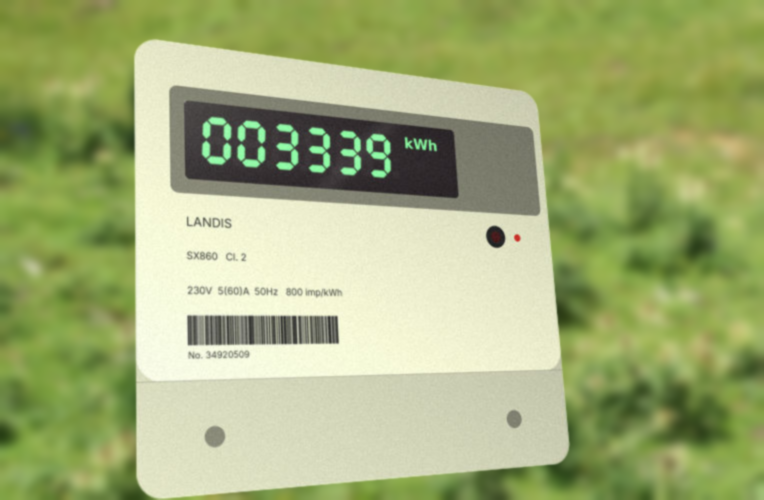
3339 kWh
